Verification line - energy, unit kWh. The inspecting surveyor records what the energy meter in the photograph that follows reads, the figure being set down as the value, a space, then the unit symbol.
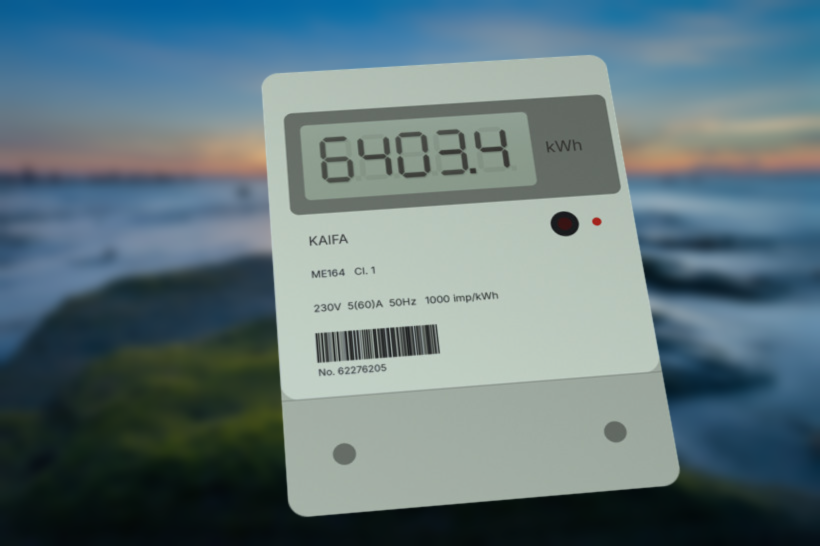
6403.4 kWh
